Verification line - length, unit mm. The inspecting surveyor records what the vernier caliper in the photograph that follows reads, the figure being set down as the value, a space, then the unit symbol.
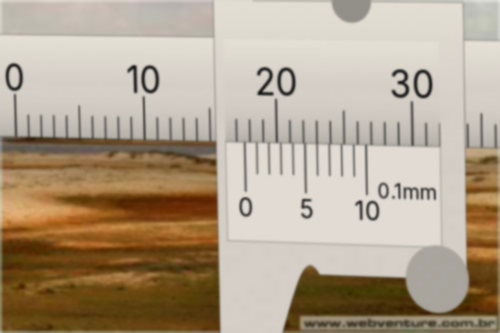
17.6 mm
